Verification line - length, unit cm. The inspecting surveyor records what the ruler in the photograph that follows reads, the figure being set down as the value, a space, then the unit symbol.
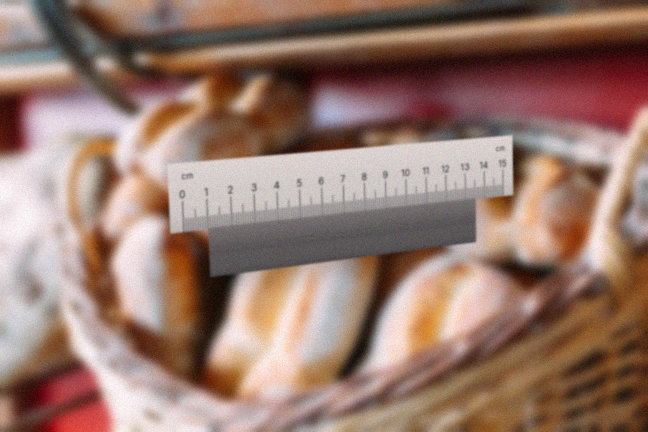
12.5 cm
